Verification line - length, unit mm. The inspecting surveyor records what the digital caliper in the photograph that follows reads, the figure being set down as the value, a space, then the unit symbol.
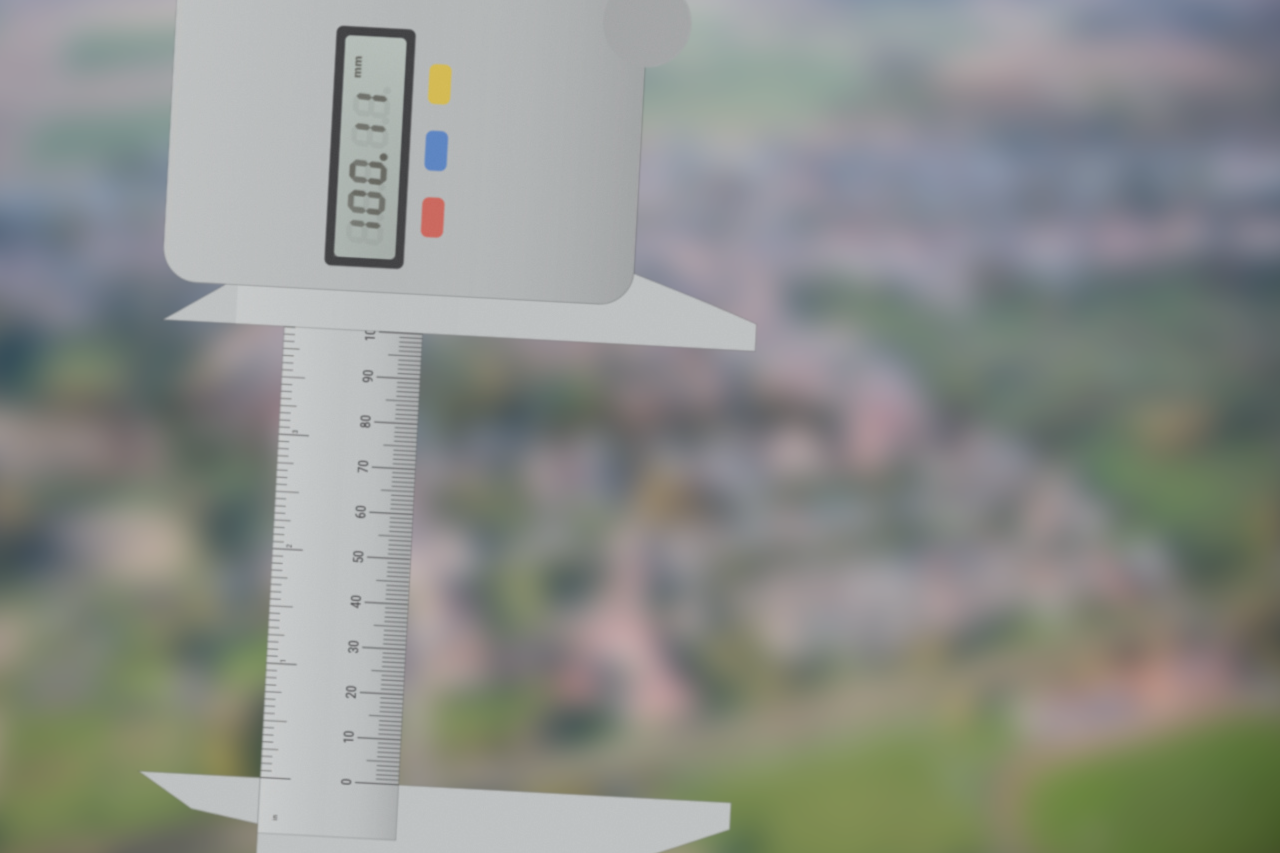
100.11 mm
